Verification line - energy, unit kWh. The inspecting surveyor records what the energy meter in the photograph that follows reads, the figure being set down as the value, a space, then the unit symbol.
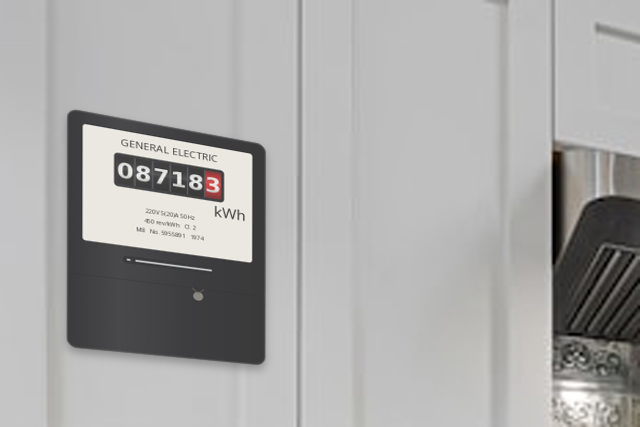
8718.3 kWh
